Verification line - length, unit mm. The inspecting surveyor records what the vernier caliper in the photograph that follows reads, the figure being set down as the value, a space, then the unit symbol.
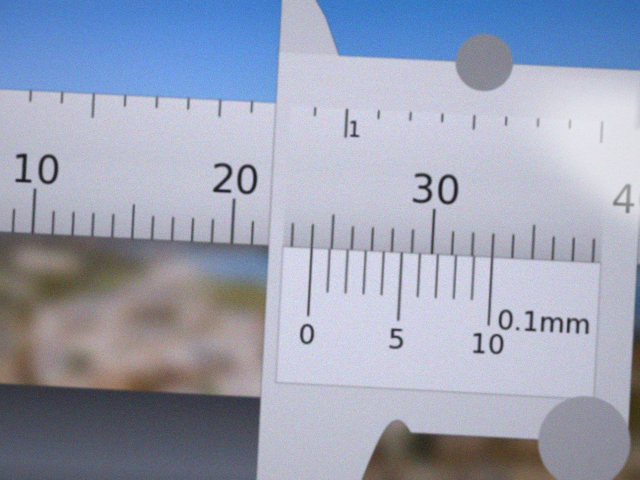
24.0 mm
